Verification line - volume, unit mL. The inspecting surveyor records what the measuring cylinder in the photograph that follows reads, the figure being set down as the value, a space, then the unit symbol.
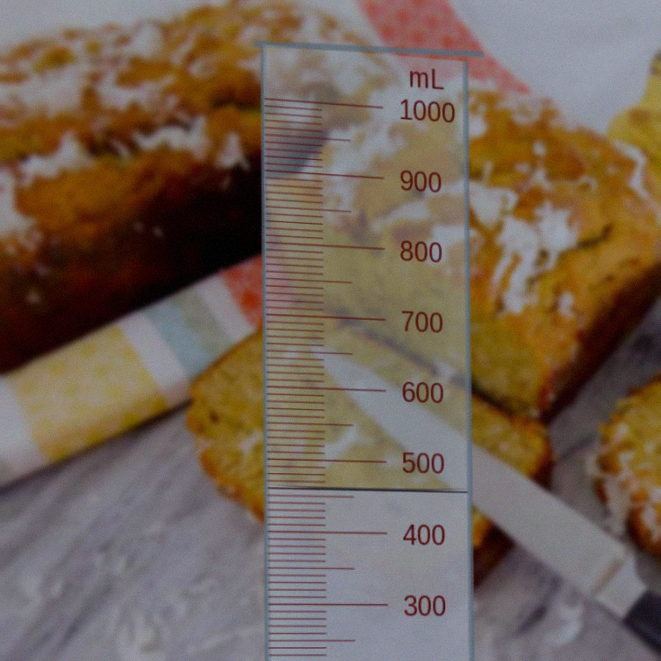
460 mL
